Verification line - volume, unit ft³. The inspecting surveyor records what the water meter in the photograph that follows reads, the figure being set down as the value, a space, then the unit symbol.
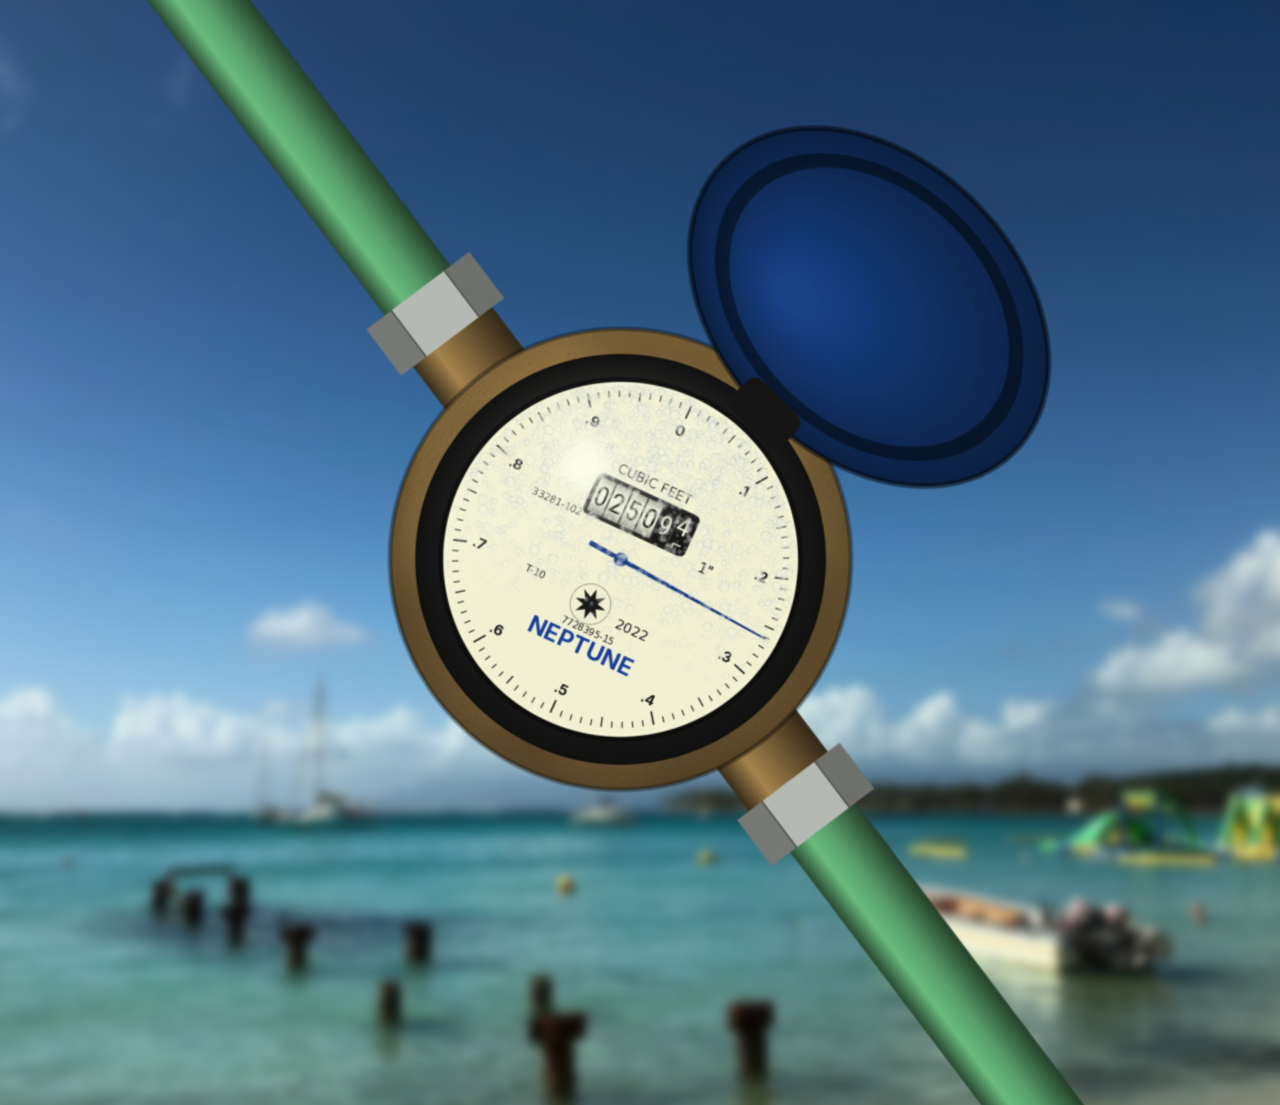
25094.26 ft³
